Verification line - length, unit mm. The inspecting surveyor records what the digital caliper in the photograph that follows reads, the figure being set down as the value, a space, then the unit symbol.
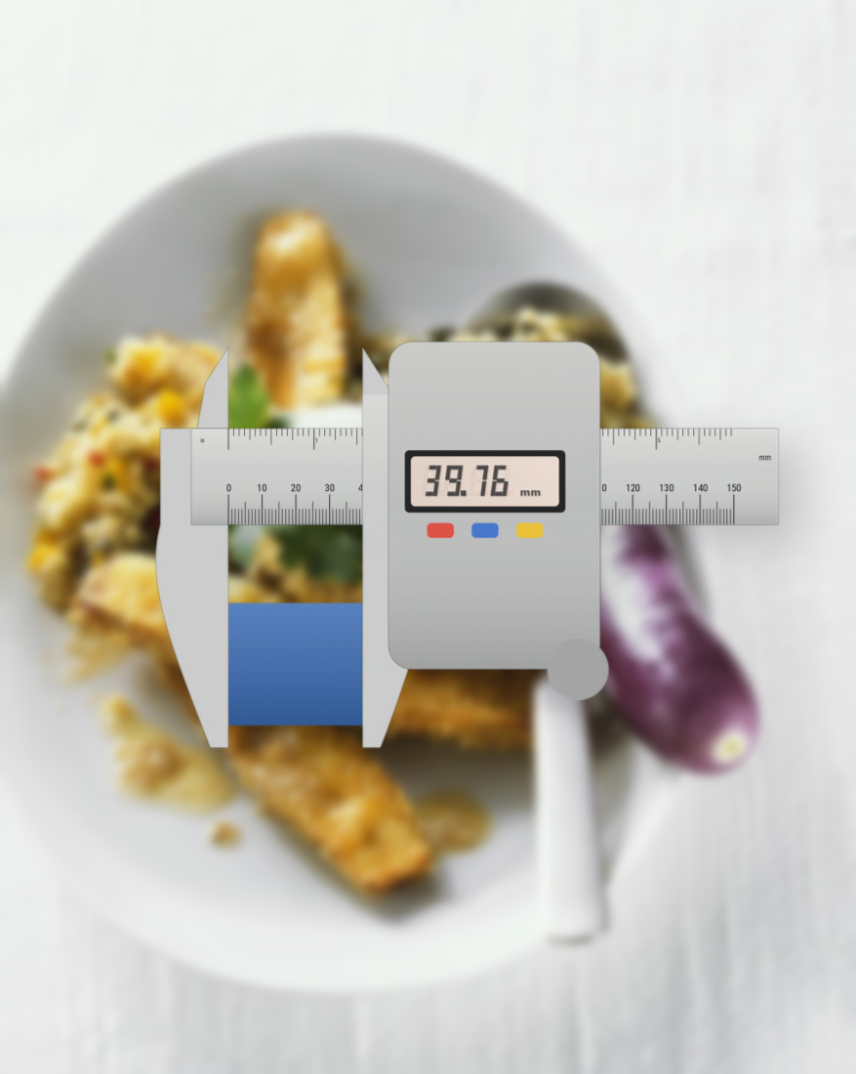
39.76 mm
